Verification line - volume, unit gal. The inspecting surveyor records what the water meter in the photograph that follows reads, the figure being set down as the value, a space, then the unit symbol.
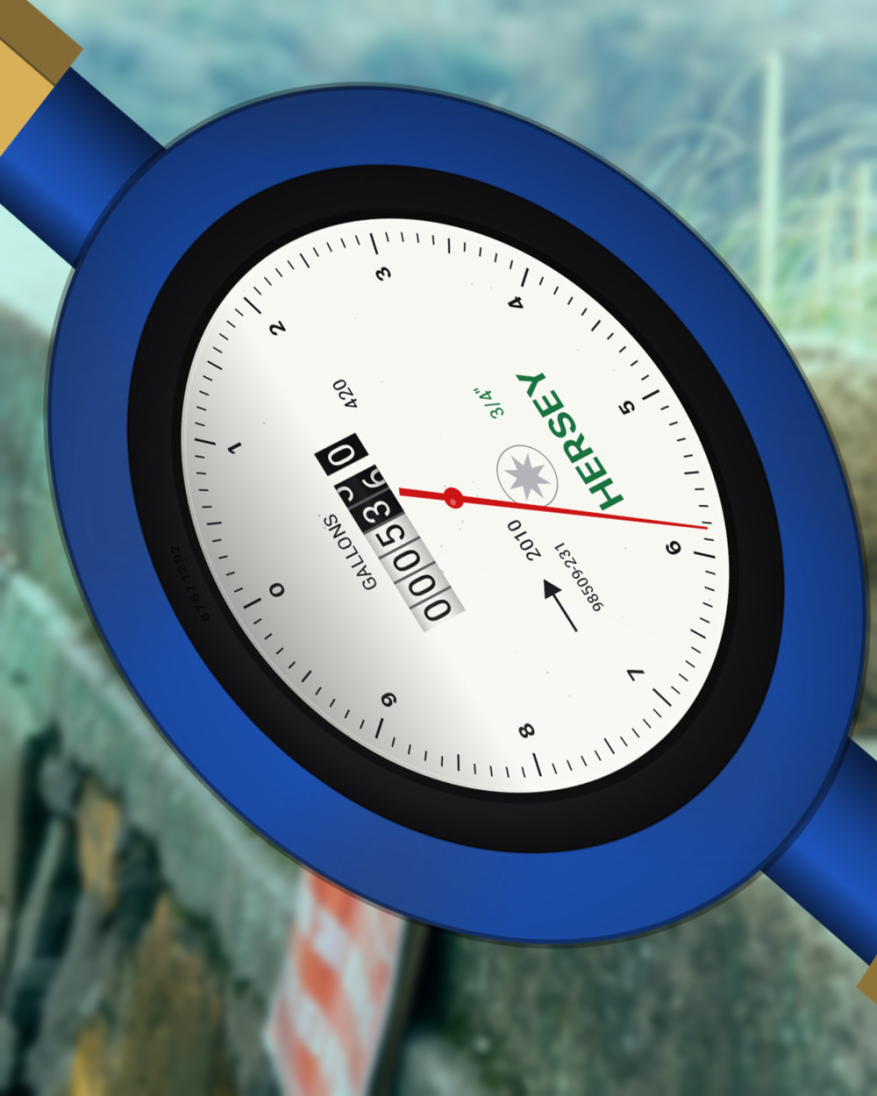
5355.8 gal
